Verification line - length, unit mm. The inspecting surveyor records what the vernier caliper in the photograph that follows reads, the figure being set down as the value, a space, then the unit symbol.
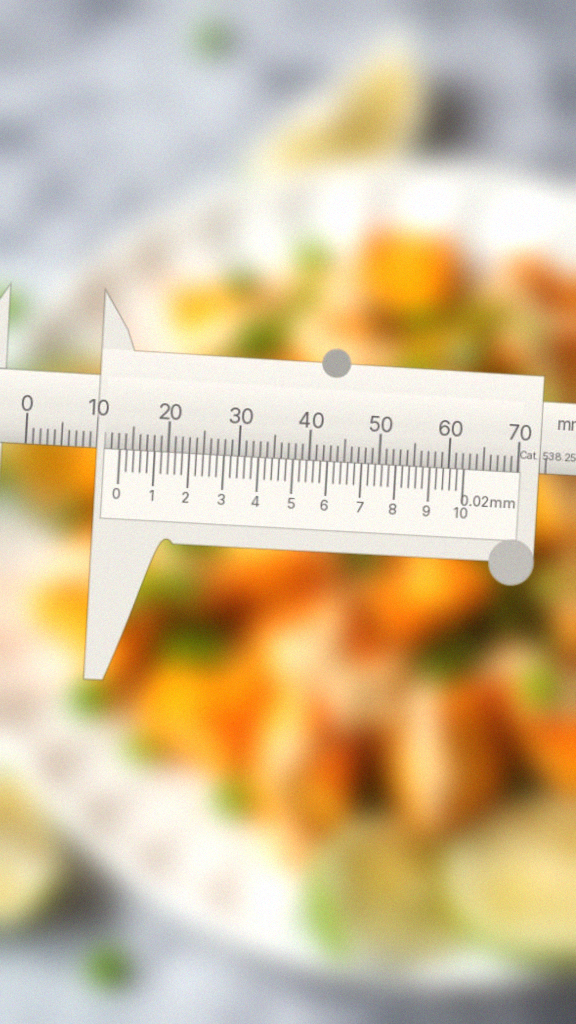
13.2 mm
